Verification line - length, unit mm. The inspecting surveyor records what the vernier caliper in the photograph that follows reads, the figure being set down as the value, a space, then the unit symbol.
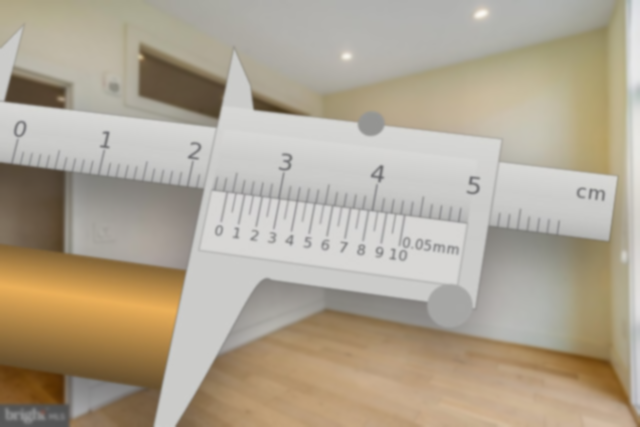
24.4 mm
